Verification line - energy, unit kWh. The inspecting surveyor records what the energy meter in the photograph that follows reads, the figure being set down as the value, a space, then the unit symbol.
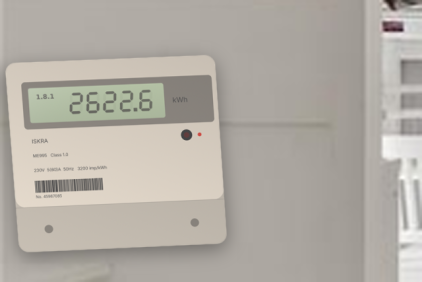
2622.6 kWh
